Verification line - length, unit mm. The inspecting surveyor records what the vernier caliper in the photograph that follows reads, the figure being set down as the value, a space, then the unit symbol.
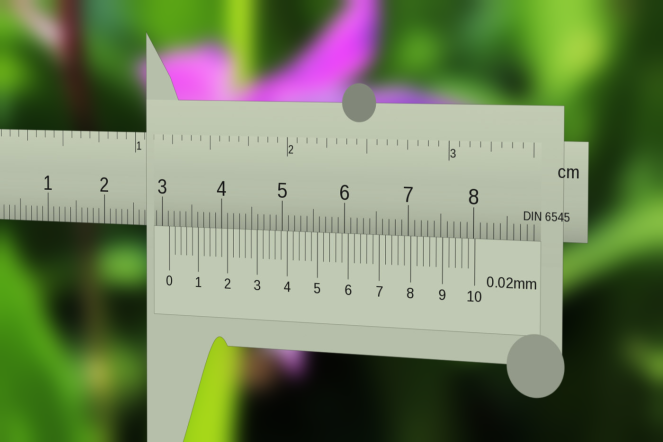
31.2 mm
